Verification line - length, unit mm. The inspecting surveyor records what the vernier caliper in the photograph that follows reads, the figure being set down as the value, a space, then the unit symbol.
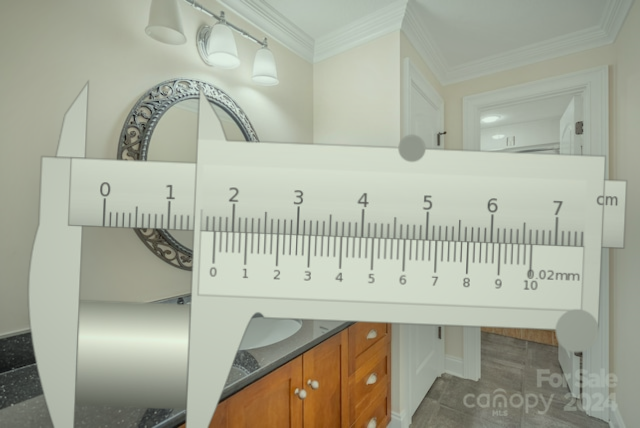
17.2 mm
